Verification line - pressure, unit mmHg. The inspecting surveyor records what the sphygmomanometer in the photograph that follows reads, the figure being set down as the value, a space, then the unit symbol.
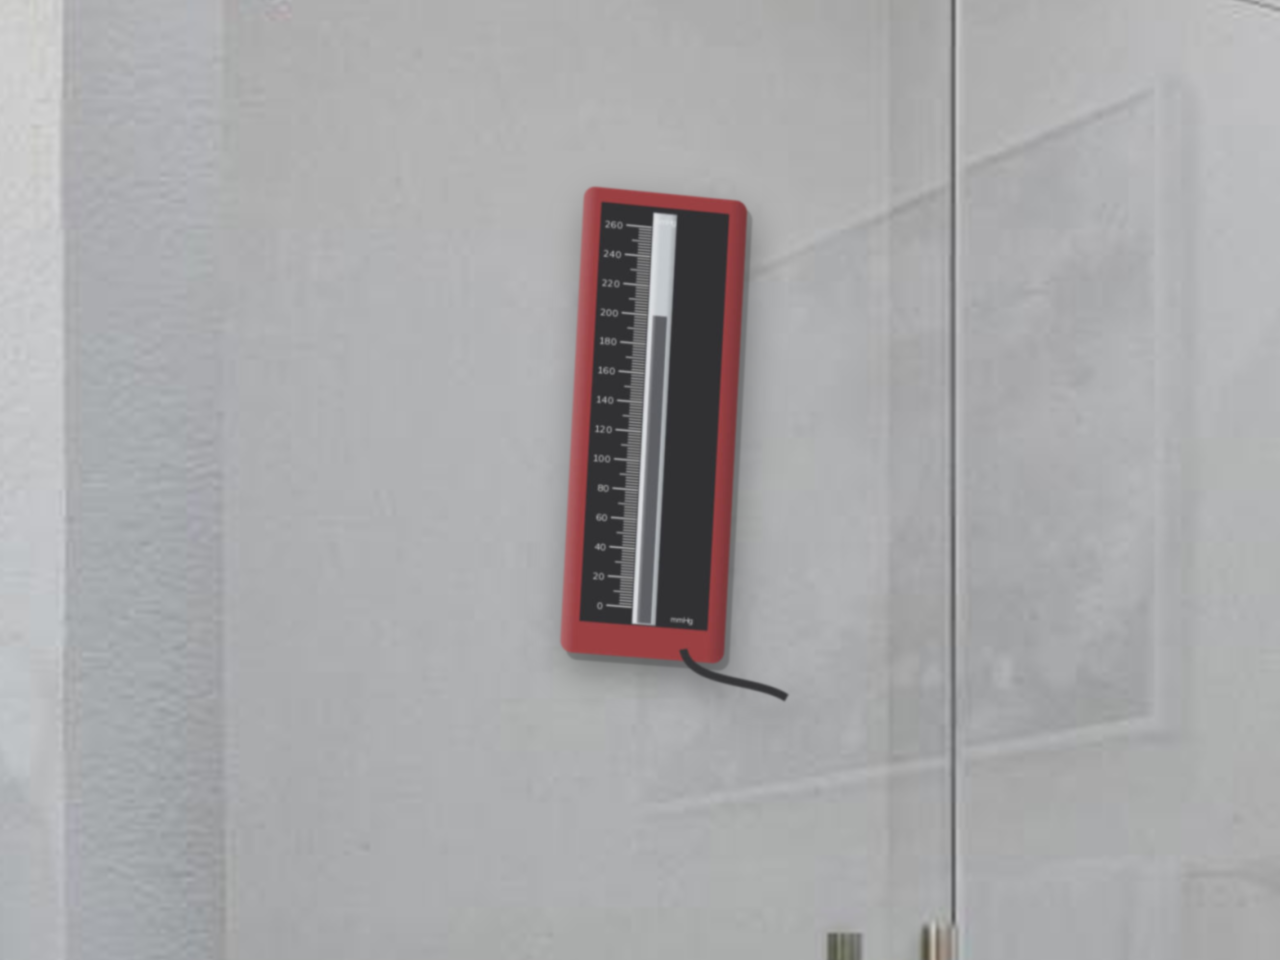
200 mmHg
